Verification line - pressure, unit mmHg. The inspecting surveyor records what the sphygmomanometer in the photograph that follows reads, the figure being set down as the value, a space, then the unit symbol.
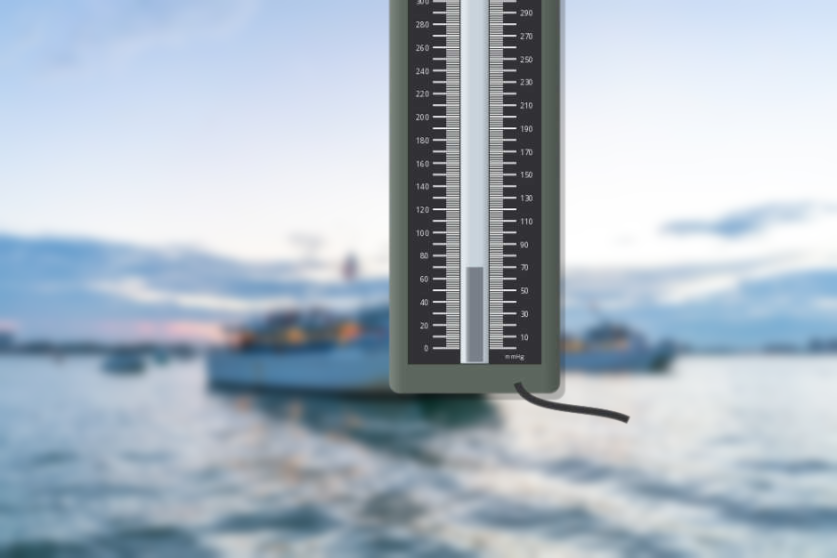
70 mmHg
